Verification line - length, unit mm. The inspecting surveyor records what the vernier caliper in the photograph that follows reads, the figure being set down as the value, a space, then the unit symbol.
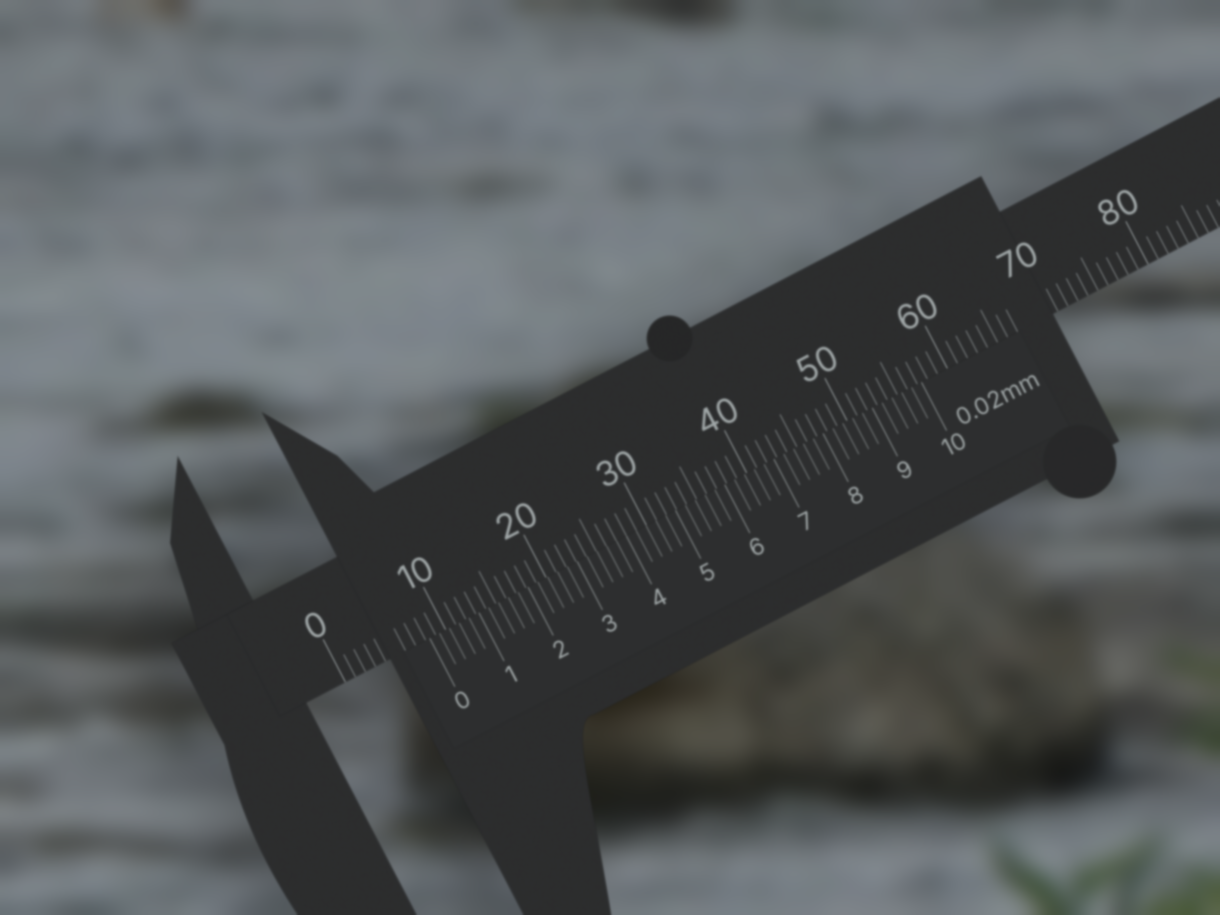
8.4 mm
